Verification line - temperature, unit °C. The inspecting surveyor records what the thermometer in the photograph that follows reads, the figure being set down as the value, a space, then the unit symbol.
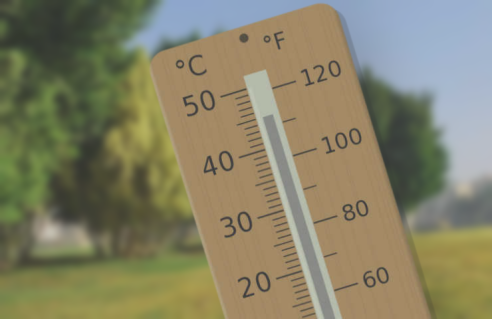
45 °C
